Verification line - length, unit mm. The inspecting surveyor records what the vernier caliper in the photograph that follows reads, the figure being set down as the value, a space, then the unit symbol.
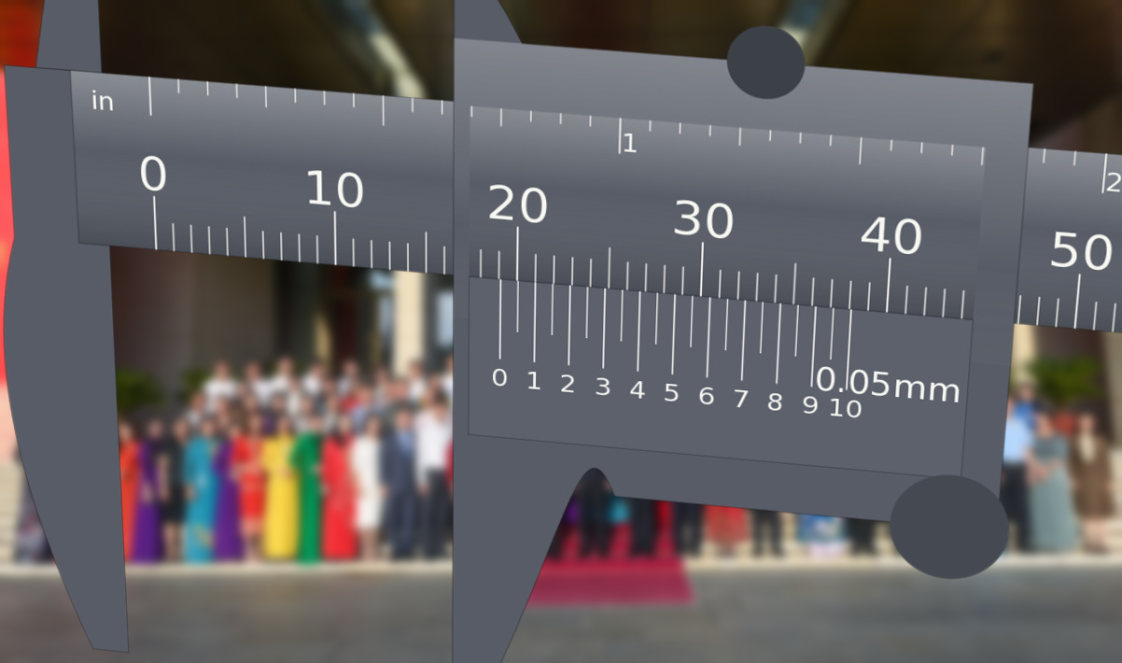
19.1 mm
